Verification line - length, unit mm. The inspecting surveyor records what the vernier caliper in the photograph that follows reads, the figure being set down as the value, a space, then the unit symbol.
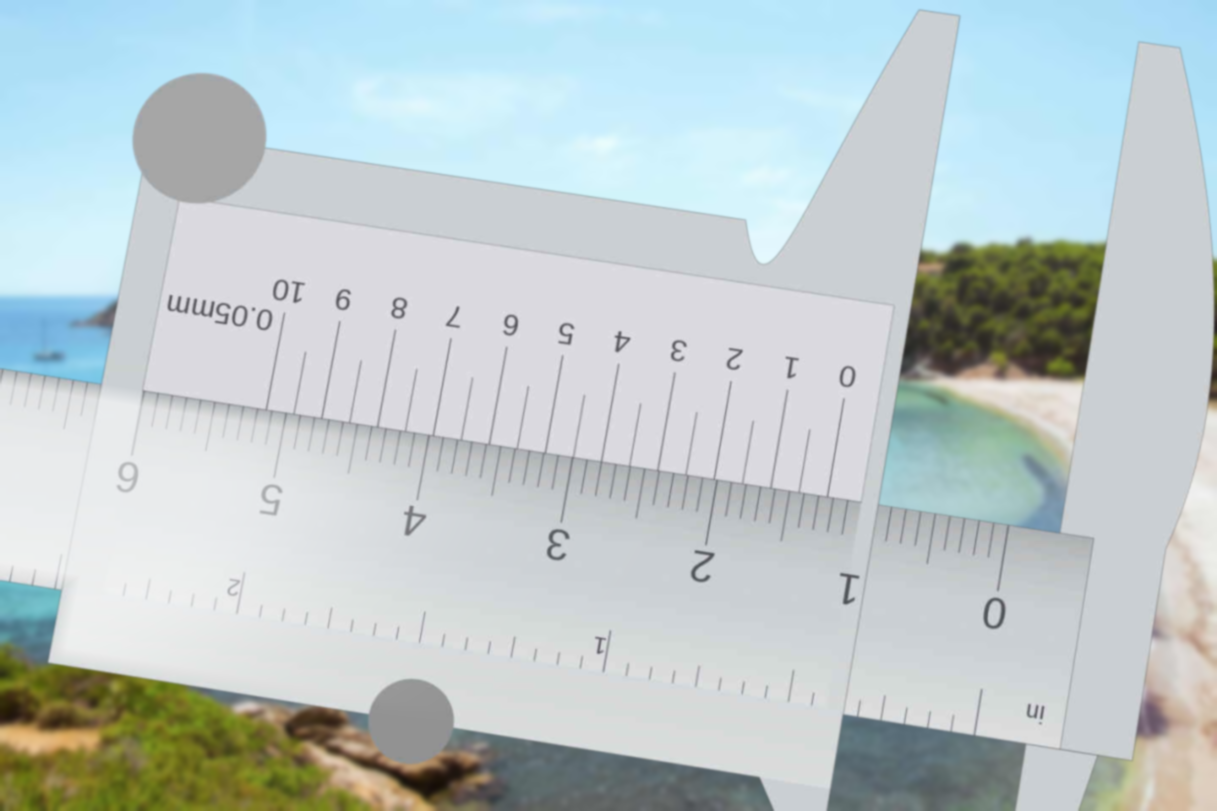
12.4 mm
